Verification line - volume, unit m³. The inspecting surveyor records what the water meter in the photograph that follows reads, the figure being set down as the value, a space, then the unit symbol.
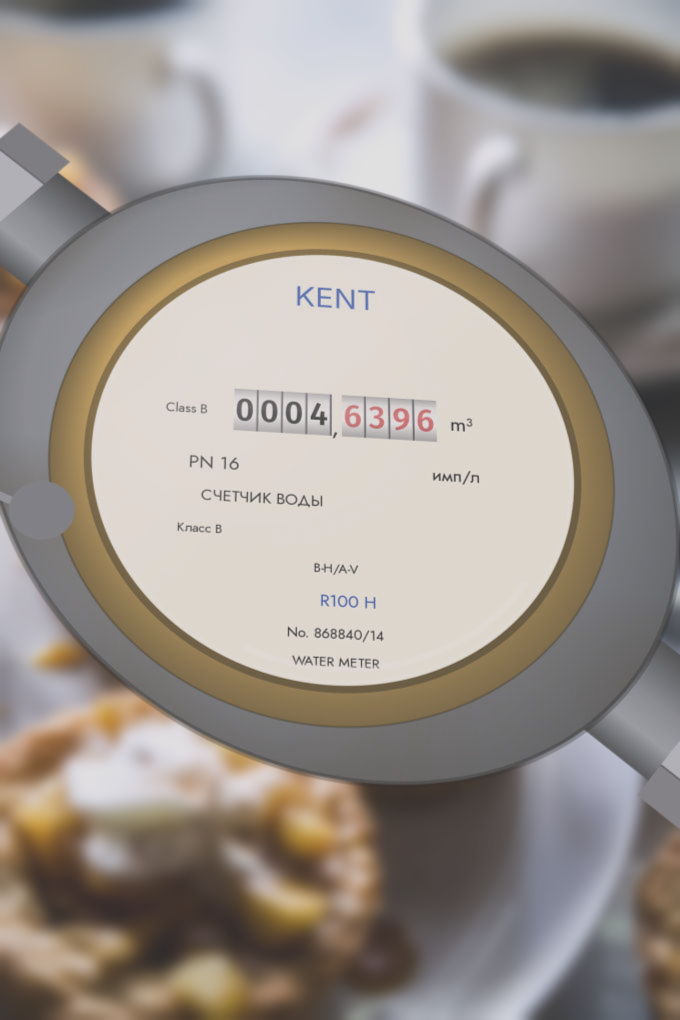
4.6396 m³
